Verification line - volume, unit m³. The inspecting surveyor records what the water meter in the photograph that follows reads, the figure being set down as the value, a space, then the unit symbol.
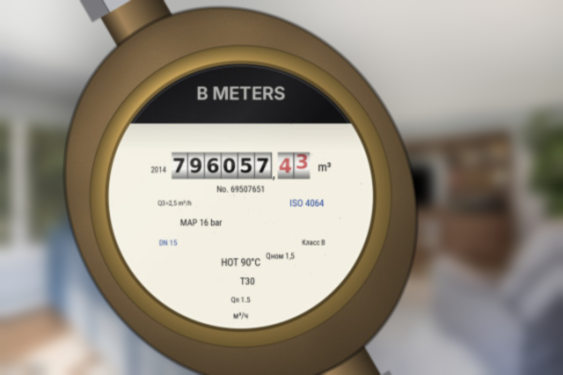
796057.43 m³
